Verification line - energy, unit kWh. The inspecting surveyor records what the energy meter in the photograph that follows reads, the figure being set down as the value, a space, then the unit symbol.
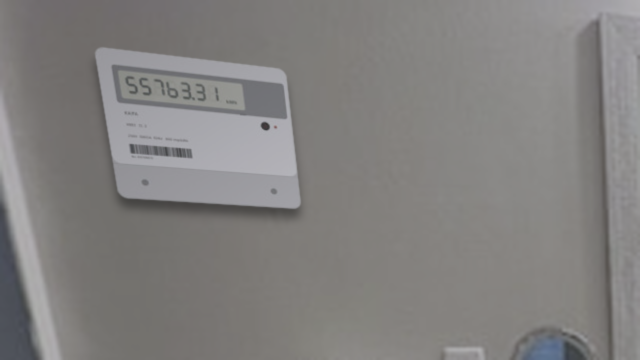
55763.31 kWh
